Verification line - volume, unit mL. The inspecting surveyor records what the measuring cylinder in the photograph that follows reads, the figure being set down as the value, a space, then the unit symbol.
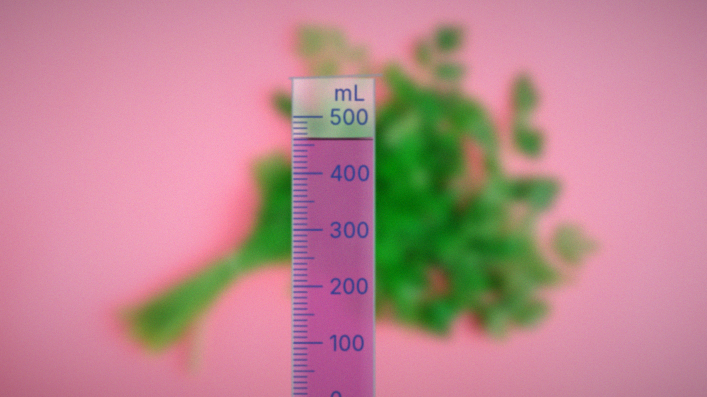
460 mL
